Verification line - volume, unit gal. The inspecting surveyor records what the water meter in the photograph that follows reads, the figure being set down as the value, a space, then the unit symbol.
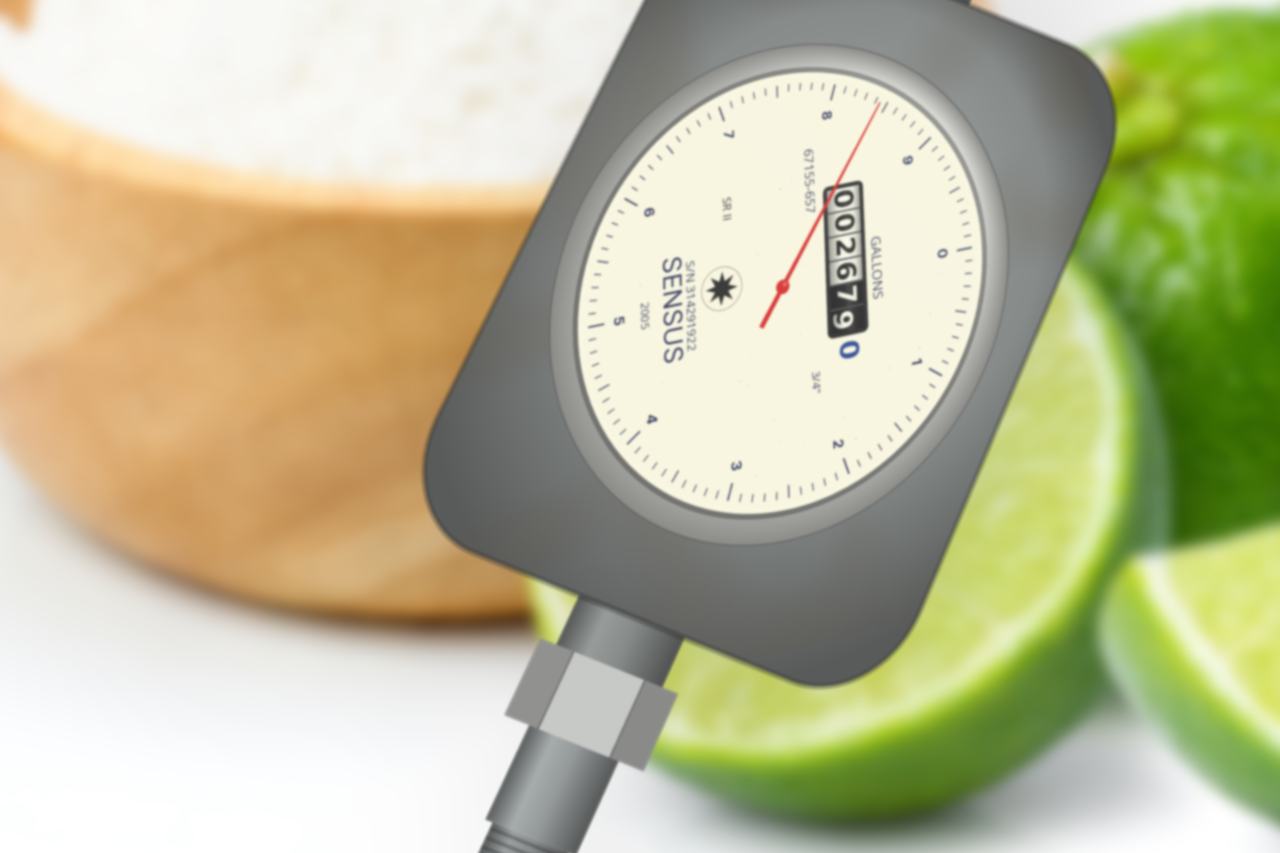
26788.4 gal
